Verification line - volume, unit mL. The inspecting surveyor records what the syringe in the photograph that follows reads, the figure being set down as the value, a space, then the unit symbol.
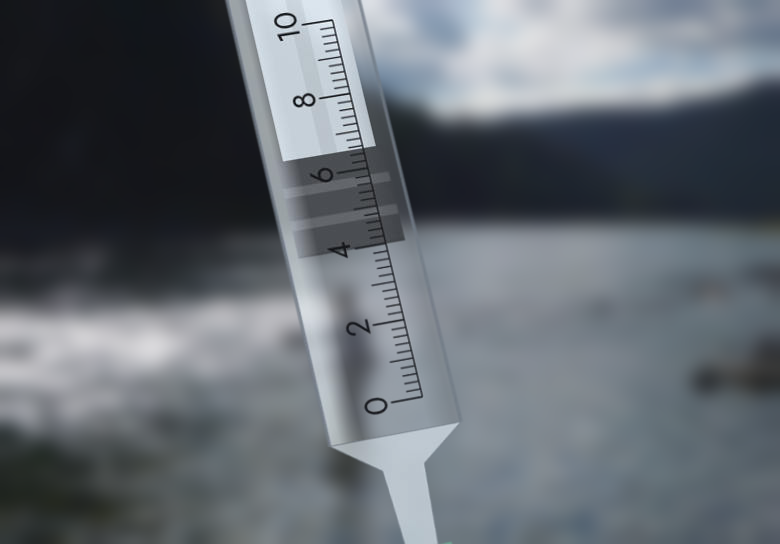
4 mL
